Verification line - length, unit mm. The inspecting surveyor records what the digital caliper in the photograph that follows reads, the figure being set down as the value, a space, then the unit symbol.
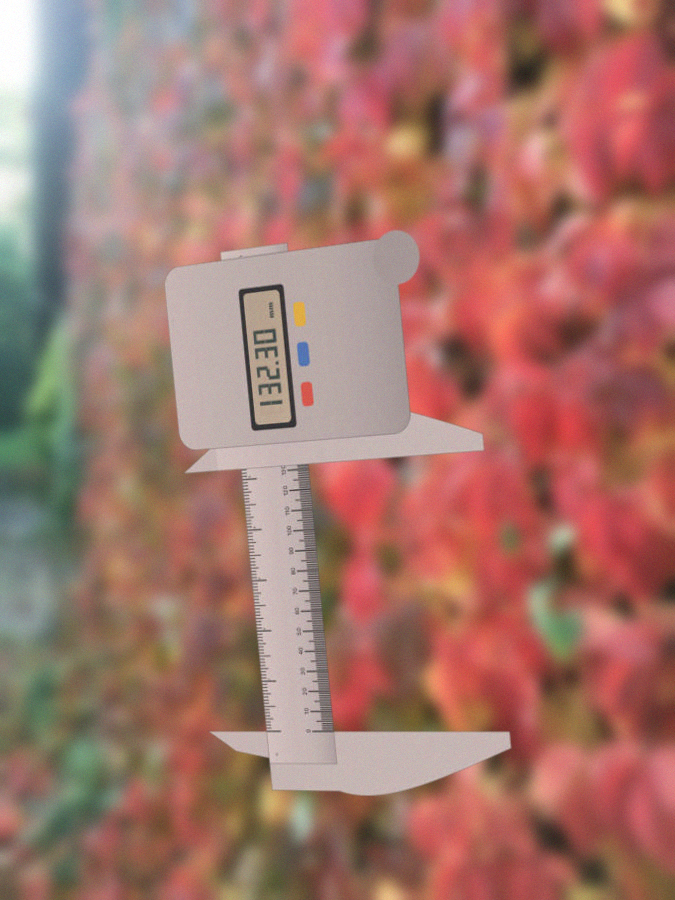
132.30 mm
